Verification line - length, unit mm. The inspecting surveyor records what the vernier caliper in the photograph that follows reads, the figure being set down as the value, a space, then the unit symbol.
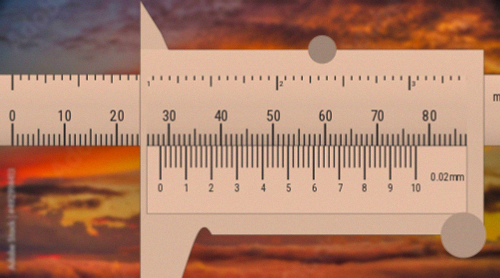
28.4 mm
